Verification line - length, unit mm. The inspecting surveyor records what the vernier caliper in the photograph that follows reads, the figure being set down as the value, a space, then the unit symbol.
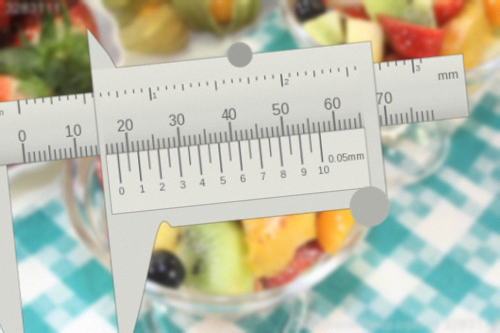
18.0 mm
